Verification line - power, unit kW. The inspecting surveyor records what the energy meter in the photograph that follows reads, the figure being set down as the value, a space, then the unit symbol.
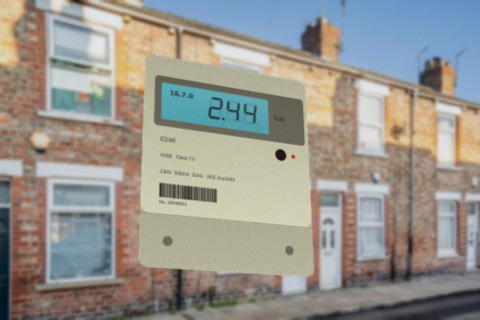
2.44 kW
